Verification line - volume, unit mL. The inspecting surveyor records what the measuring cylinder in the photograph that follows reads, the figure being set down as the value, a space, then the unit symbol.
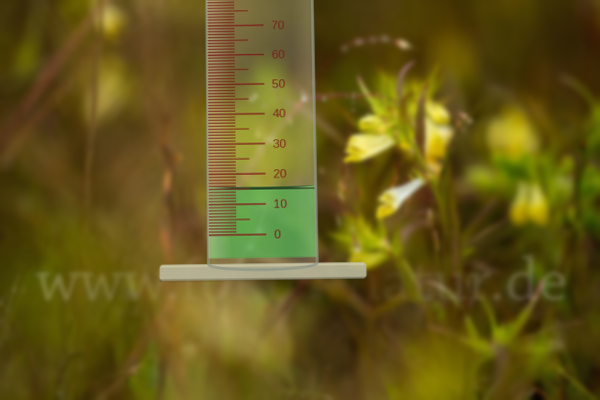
15 mL
